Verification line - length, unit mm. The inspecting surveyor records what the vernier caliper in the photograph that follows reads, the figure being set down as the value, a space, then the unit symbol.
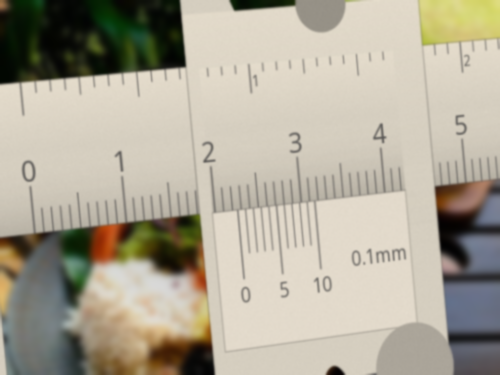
22.6 mm
